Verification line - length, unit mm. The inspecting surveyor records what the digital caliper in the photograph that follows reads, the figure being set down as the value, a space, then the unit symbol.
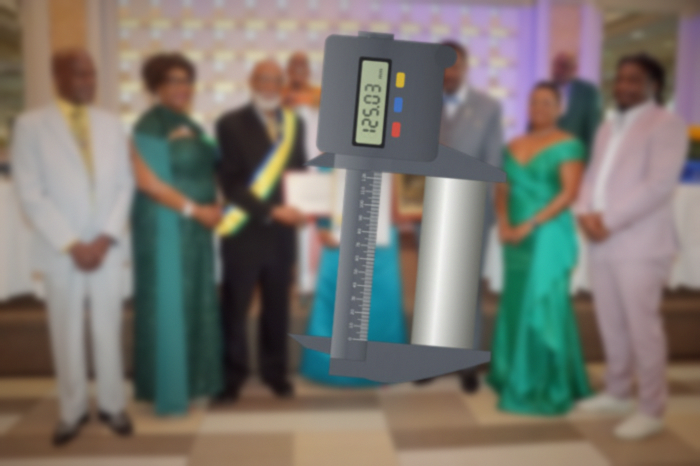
125.03 mm
